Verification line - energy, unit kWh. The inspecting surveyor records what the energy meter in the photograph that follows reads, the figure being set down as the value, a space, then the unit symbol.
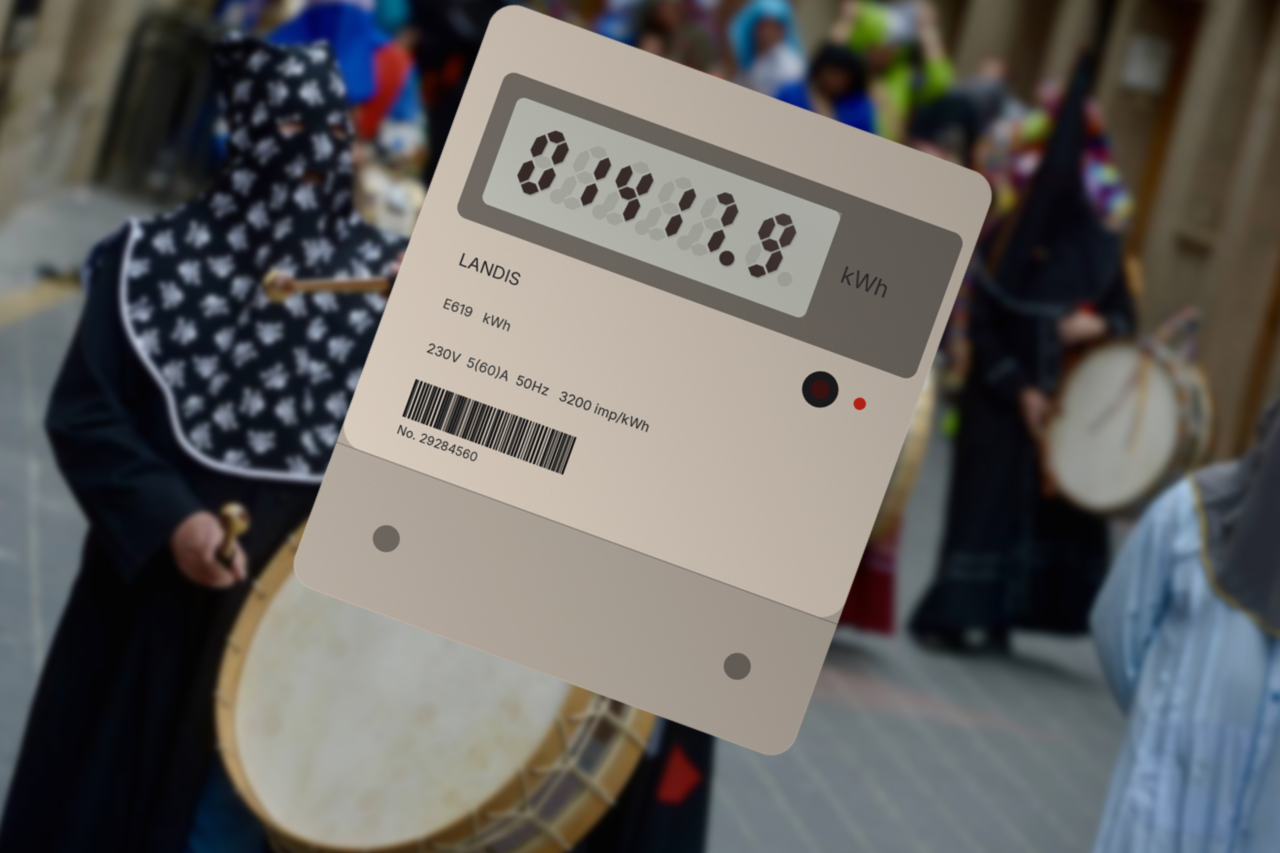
1417.9 kWh
